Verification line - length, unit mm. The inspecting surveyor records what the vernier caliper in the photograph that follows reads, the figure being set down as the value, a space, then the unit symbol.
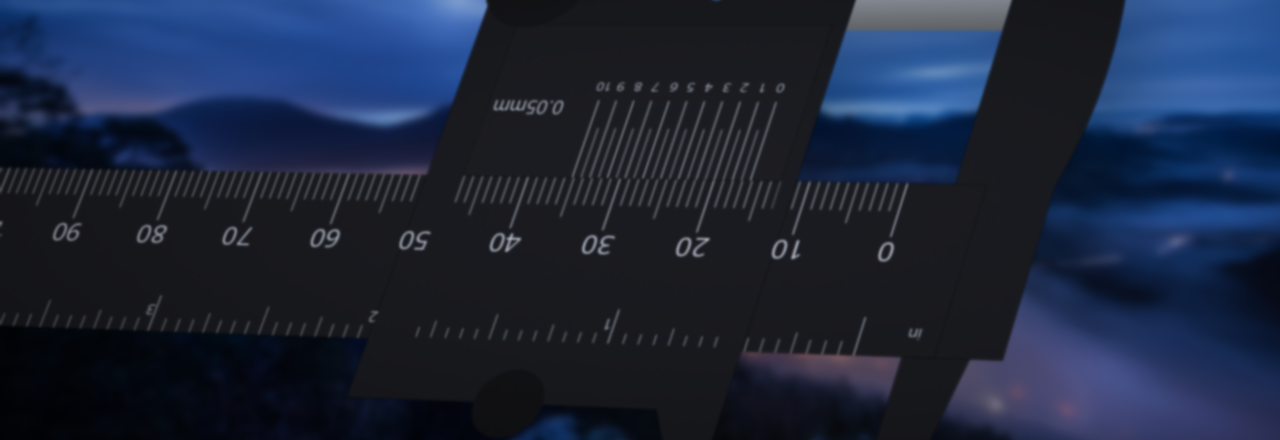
16.2 mm
